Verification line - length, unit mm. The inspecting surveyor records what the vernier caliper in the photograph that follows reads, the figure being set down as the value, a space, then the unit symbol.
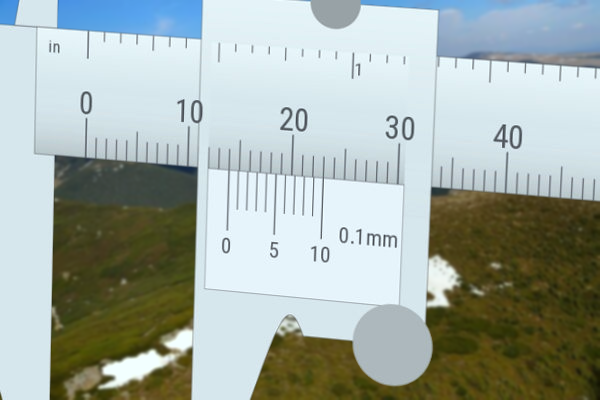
14.0 mm
